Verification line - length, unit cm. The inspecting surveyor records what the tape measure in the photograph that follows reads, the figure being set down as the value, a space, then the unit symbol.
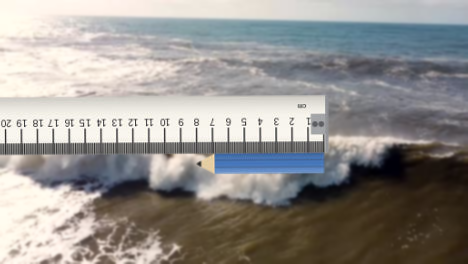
8 cm
